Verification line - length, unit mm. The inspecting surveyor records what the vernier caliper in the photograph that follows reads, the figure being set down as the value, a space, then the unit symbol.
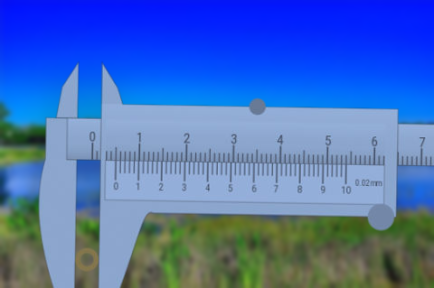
5.0 mm
